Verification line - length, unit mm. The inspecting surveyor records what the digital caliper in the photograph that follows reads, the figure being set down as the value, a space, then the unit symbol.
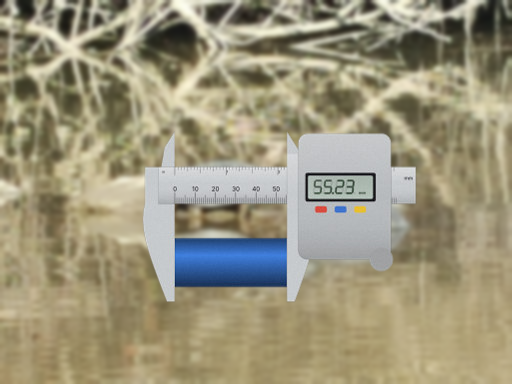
55.23 mm
